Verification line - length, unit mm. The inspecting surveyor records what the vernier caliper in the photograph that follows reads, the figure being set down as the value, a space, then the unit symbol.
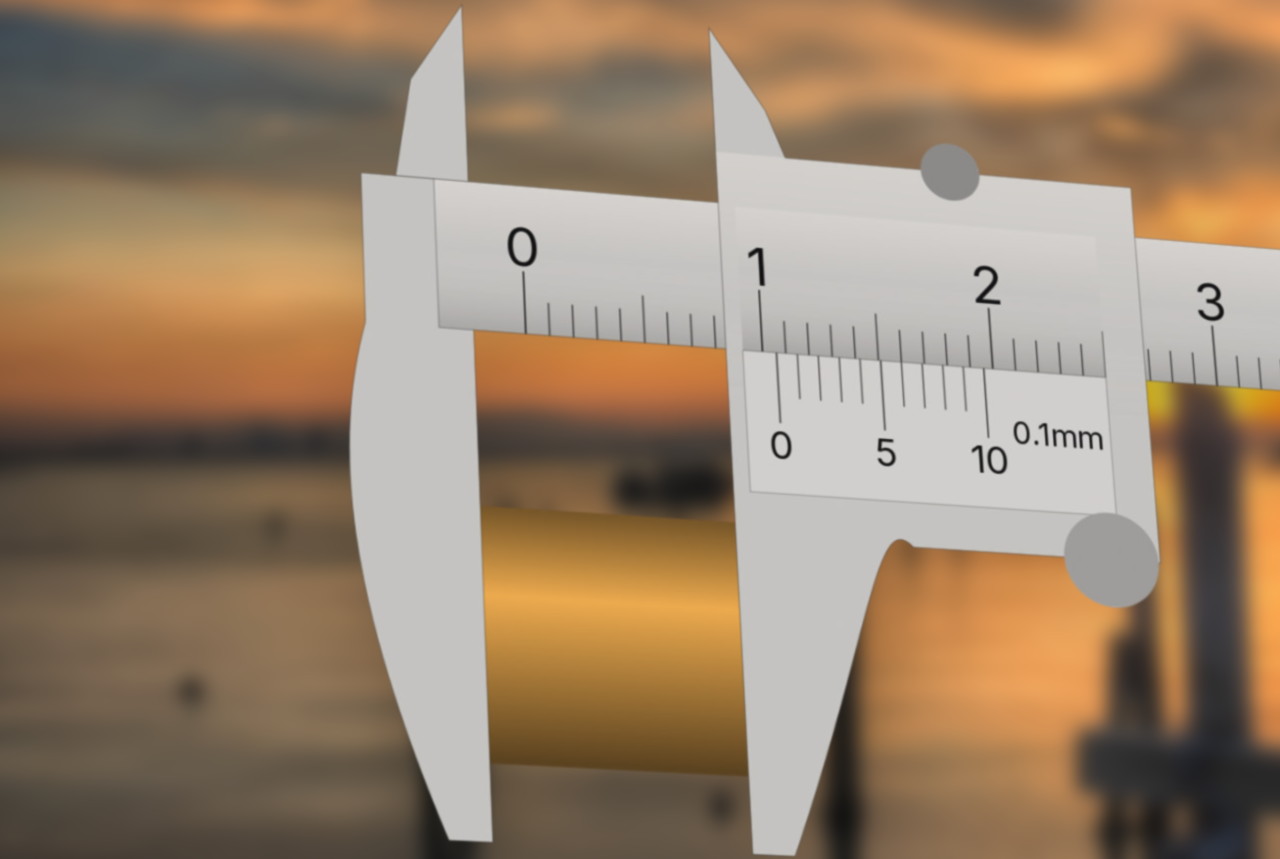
10.6 mm
